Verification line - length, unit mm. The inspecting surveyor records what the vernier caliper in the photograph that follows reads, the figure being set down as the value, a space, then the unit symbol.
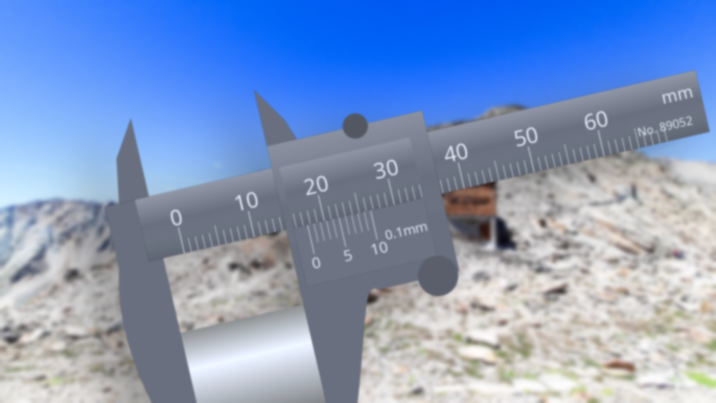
17.6 mm
